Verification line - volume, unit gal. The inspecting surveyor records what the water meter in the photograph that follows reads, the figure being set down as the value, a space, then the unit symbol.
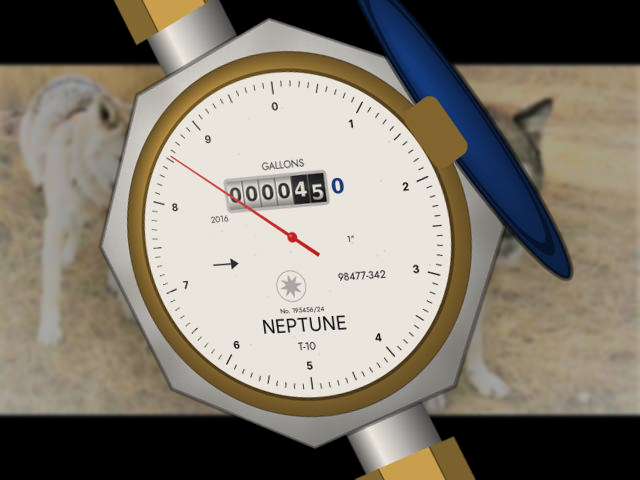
448.5 gal
